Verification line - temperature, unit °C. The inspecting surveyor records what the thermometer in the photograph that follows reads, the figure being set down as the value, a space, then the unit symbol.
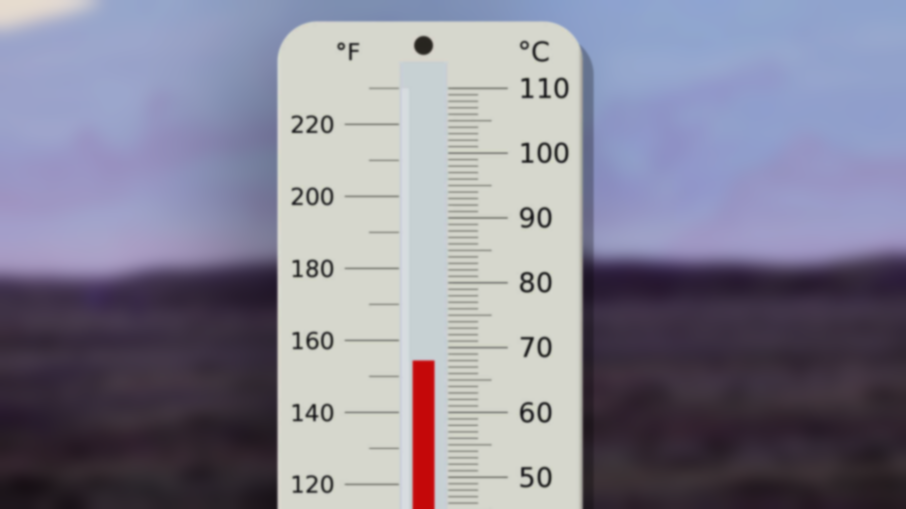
68 °C
